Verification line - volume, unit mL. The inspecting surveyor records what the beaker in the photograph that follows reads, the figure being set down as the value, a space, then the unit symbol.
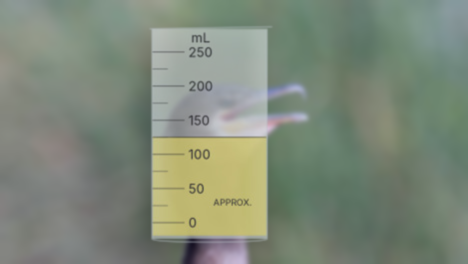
125 mL
